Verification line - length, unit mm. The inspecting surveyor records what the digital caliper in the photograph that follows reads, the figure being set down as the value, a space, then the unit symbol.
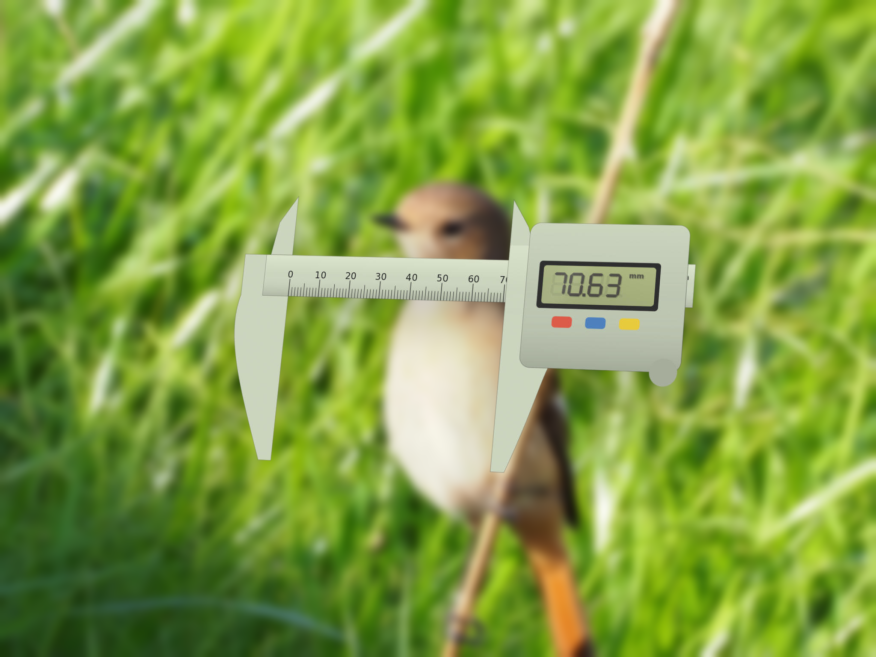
70.63 mm
